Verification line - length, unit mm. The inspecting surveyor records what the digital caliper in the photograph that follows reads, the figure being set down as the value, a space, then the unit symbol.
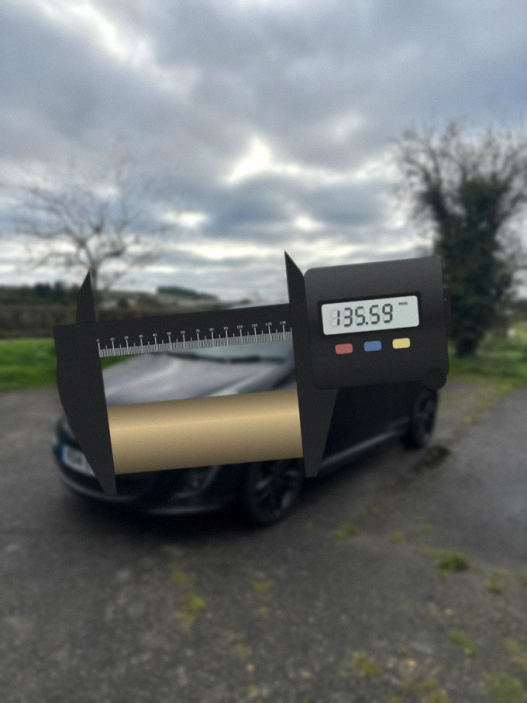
135.59 mm
